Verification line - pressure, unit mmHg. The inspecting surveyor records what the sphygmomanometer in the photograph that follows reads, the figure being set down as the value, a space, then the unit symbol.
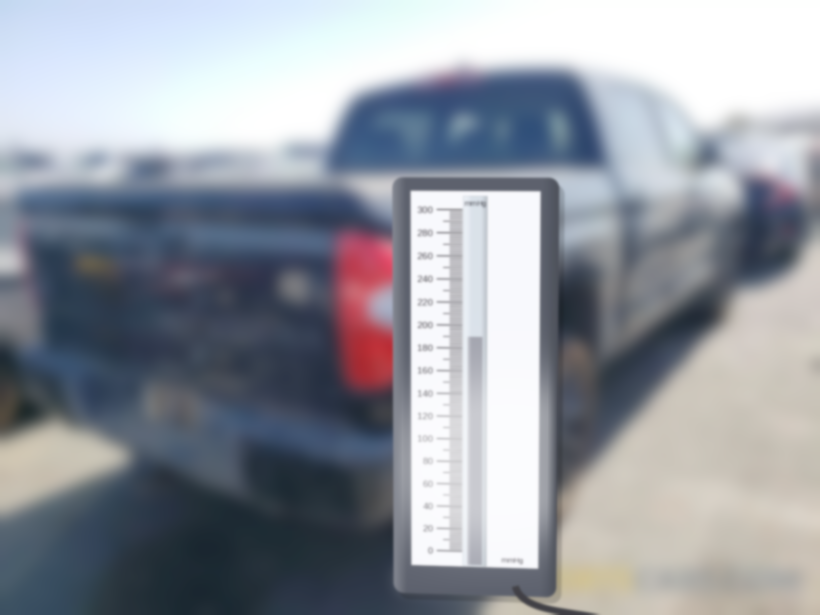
190 mmHg
